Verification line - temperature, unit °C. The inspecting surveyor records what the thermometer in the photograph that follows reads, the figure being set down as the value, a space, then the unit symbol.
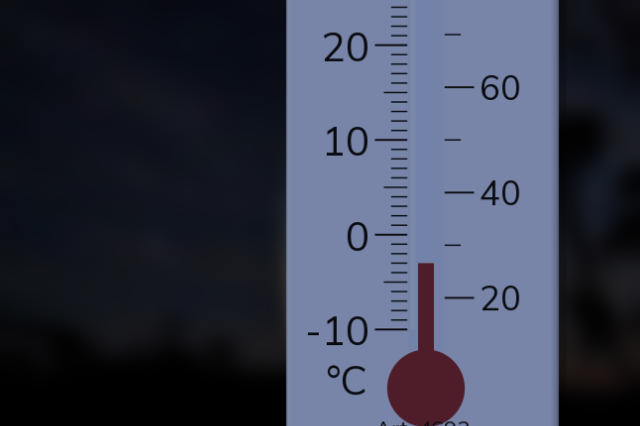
-3 °C
